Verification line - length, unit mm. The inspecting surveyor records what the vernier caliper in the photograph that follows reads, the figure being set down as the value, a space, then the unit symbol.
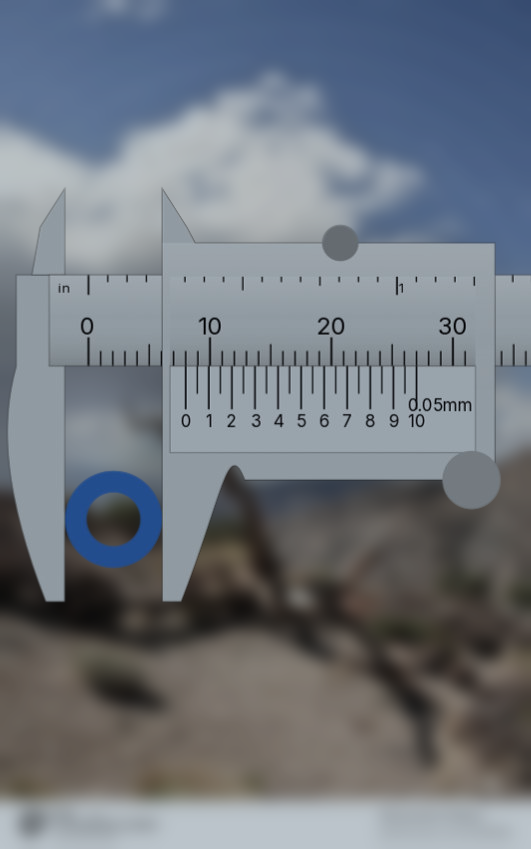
8.0 mm
